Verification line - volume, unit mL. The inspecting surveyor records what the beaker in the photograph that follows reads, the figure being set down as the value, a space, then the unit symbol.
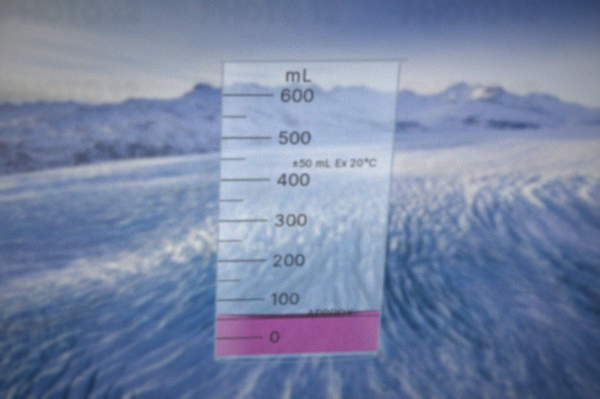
50 mL
